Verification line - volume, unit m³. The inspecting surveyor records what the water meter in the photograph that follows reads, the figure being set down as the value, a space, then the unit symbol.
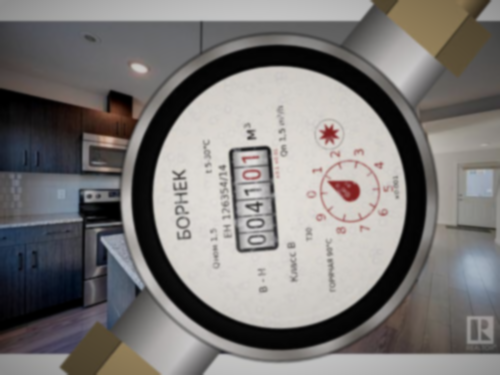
41.010 m³
